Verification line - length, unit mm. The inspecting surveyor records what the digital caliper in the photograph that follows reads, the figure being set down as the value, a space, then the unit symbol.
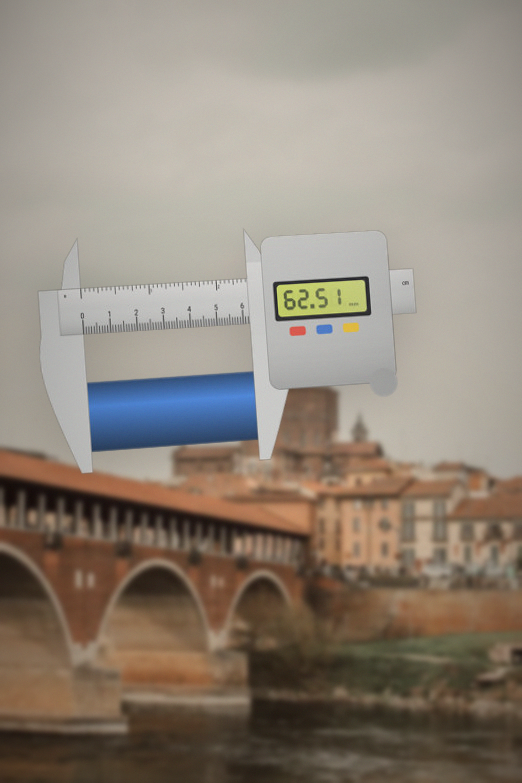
62.51 mm
